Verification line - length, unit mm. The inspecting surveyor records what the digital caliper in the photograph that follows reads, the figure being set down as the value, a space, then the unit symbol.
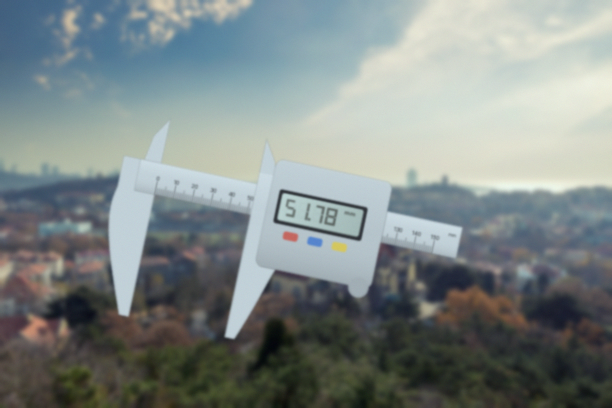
51.78 mm
